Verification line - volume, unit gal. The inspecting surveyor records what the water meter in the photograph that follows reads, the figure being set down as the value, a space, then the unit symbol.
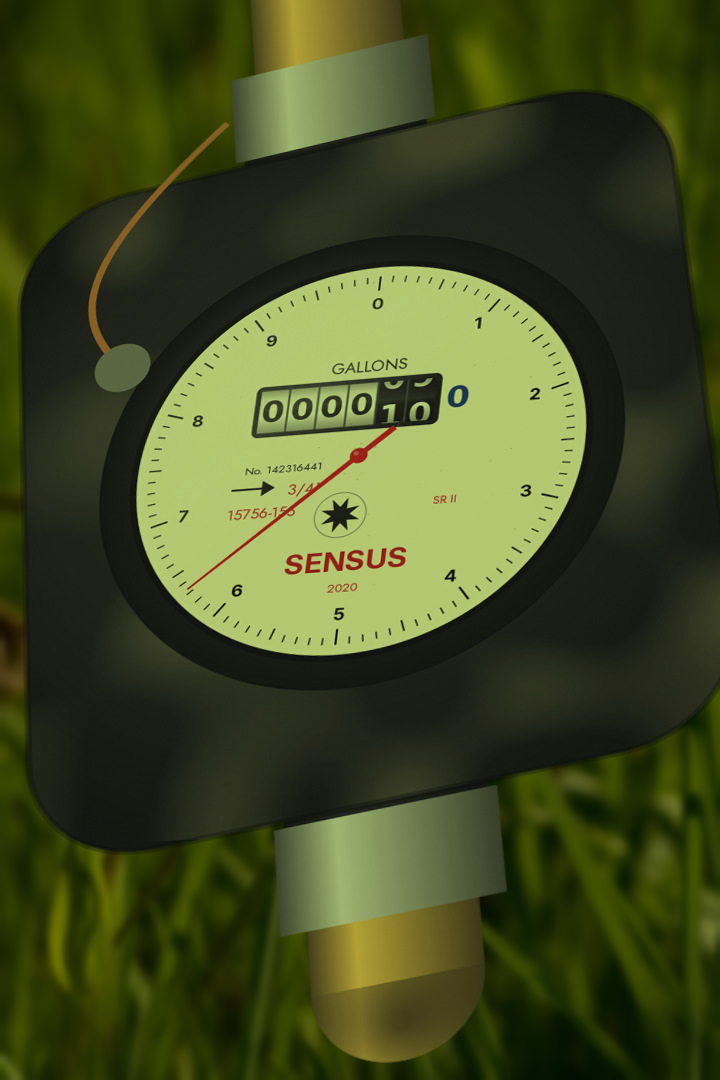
96.3 gal
